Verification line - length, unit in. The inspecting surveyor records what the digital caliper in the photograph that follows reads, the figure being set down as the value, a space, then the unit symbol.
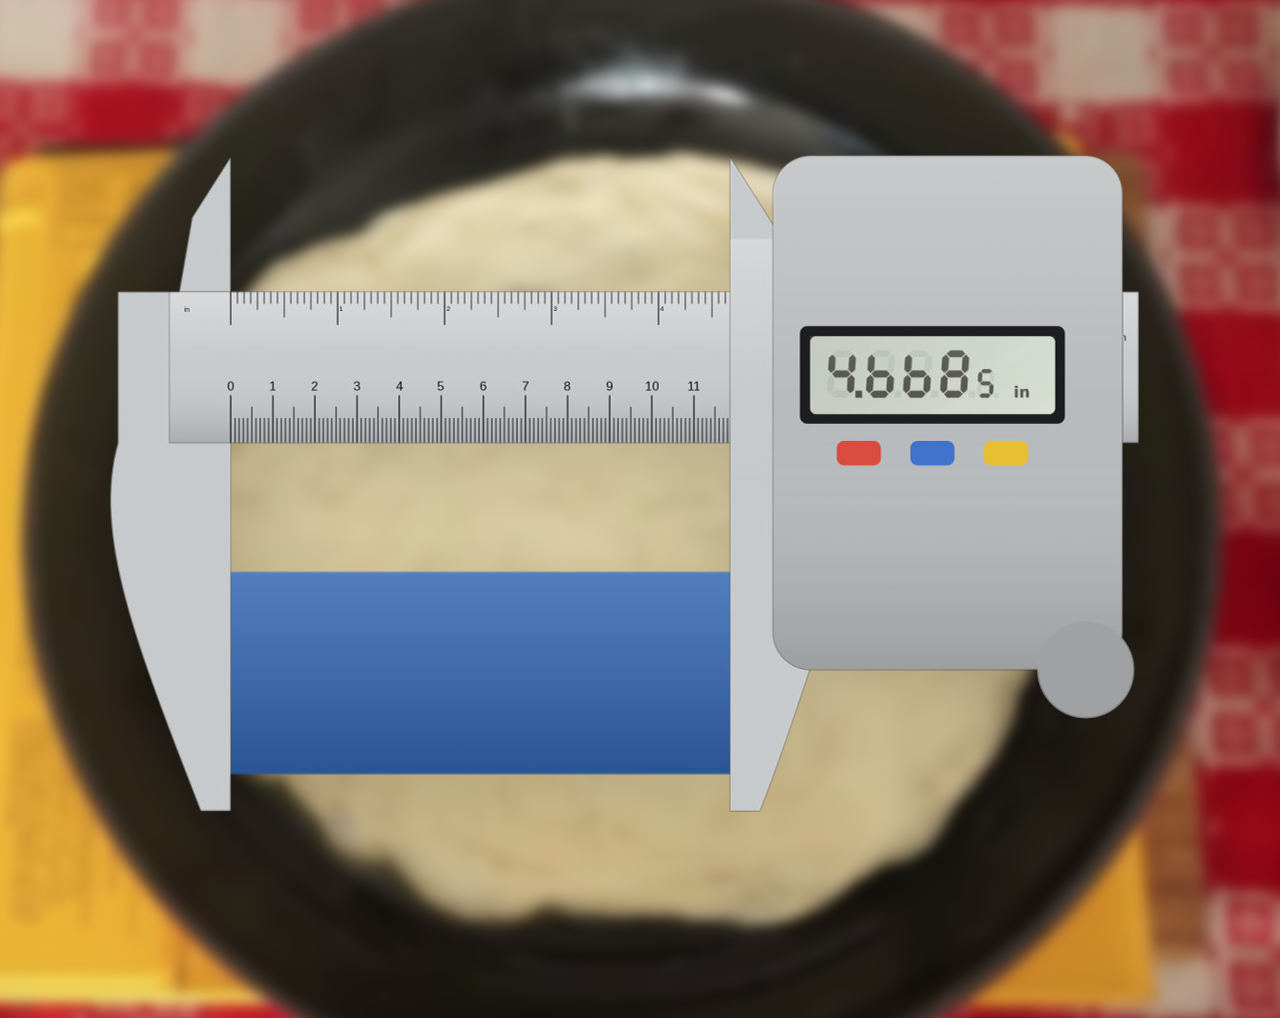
4.6685 in
